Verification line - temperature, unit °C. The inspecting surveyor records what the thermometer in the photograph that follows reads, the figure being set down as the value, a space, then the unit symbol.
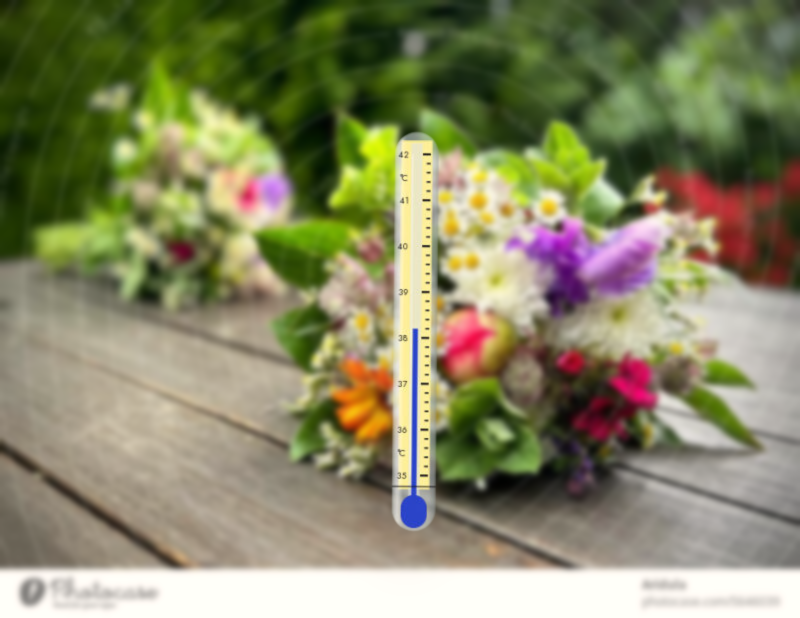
38.2 °C
